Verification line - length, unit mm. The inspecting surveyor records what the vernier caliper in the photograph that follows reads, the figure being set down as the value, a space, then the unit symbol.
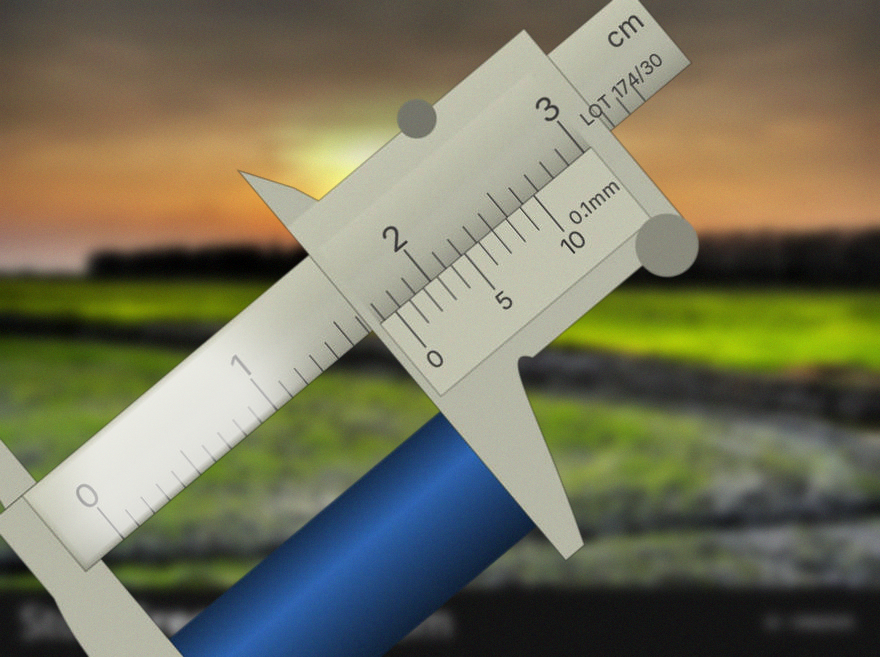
17.7 mm
